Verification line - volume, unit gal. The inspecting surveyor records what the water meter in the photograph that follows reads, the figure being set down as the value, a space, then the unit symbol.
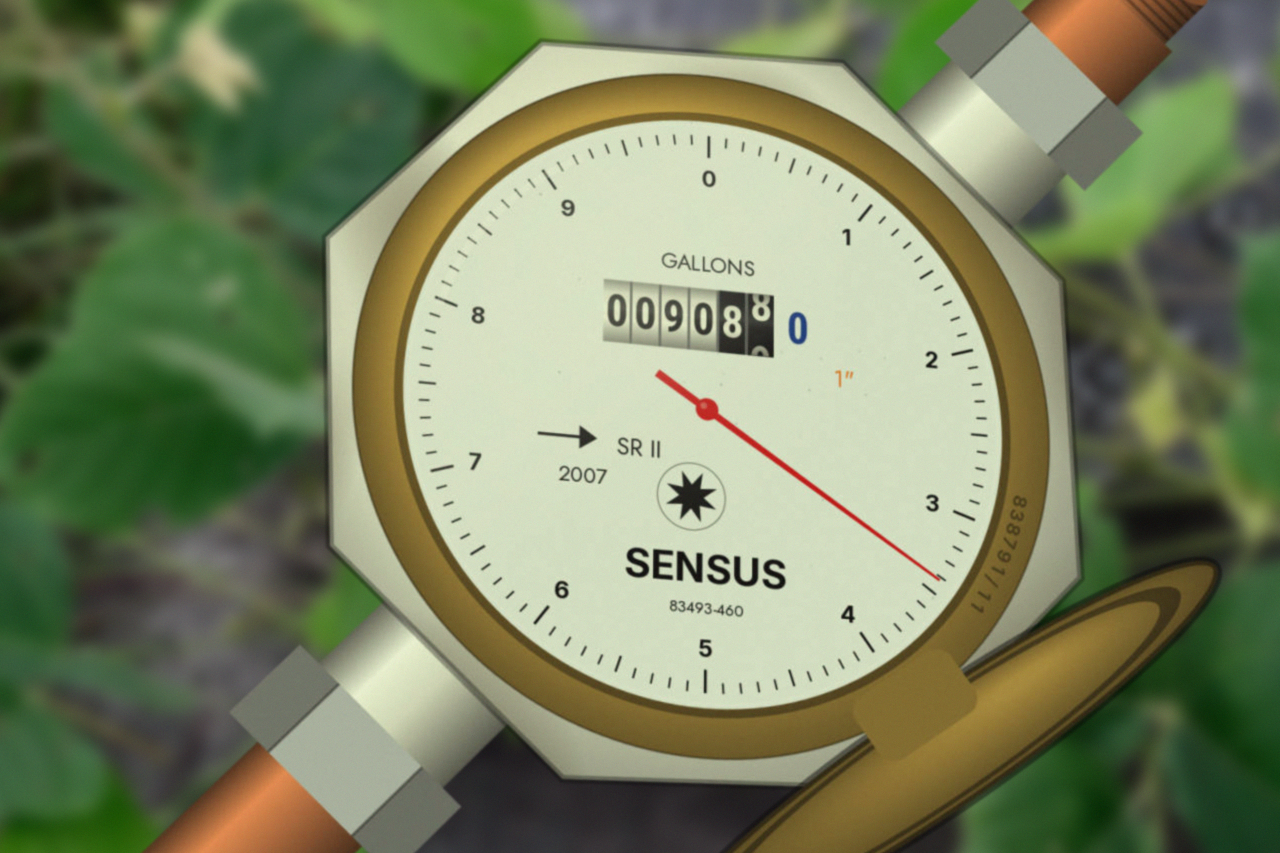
90883.4 gal
